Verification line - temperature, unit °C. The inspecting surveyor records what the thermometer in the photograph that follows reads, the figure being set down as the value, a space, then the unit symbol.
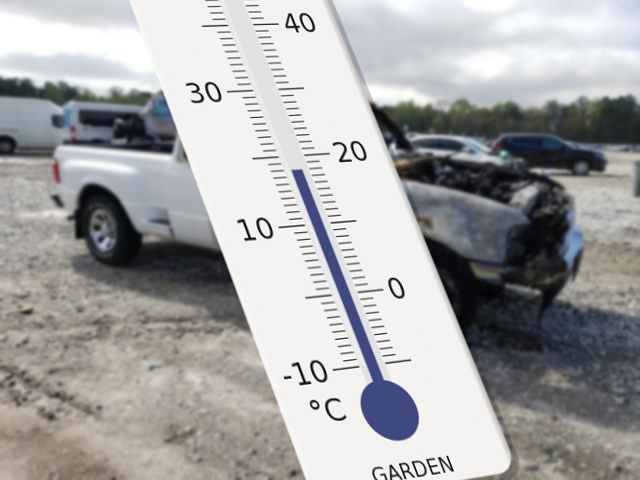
18 °C
